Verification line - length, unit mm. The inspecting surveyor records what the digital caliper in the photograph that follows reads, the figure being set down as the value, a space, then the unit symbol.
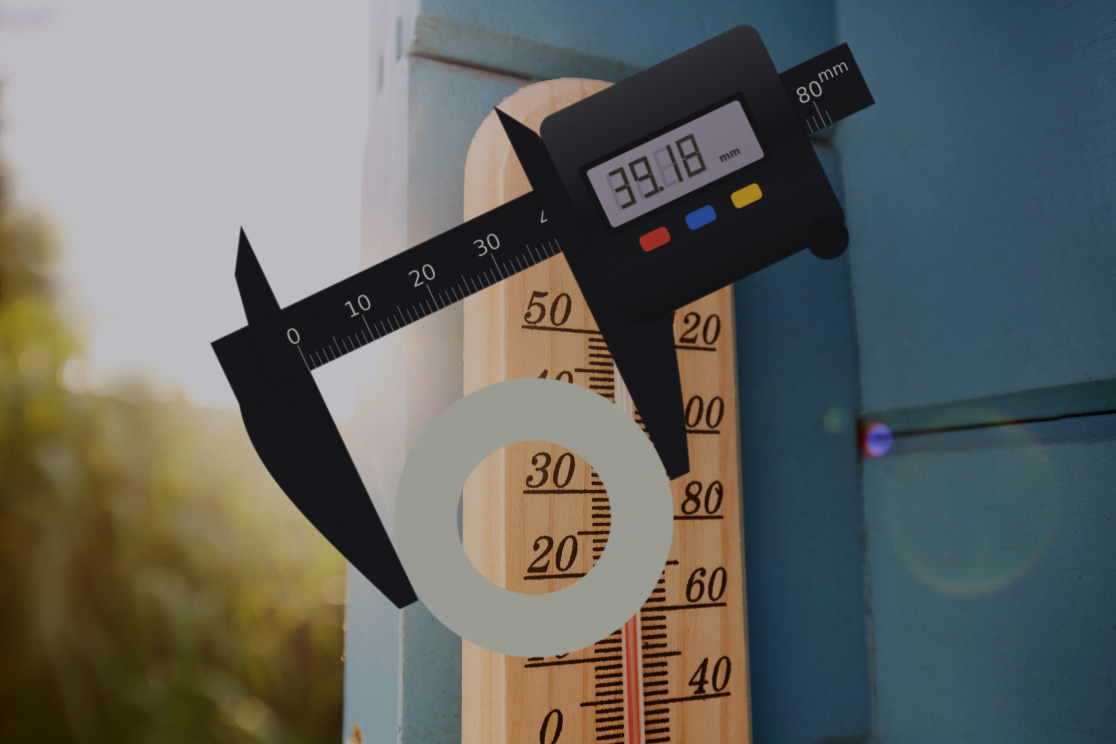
39.18 mm
